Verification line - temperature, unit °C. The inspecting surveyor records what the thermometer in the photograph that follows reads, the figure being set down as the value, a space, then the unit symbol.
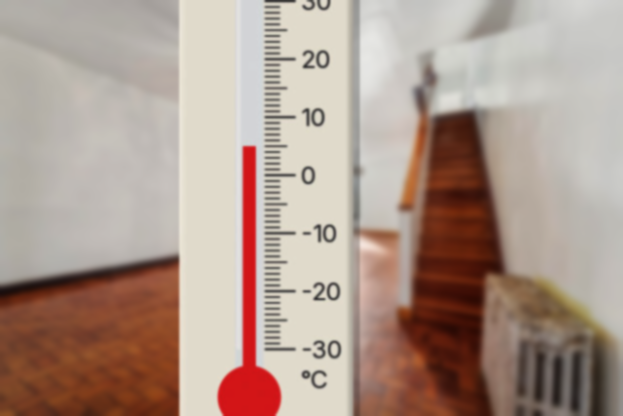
5 °C
